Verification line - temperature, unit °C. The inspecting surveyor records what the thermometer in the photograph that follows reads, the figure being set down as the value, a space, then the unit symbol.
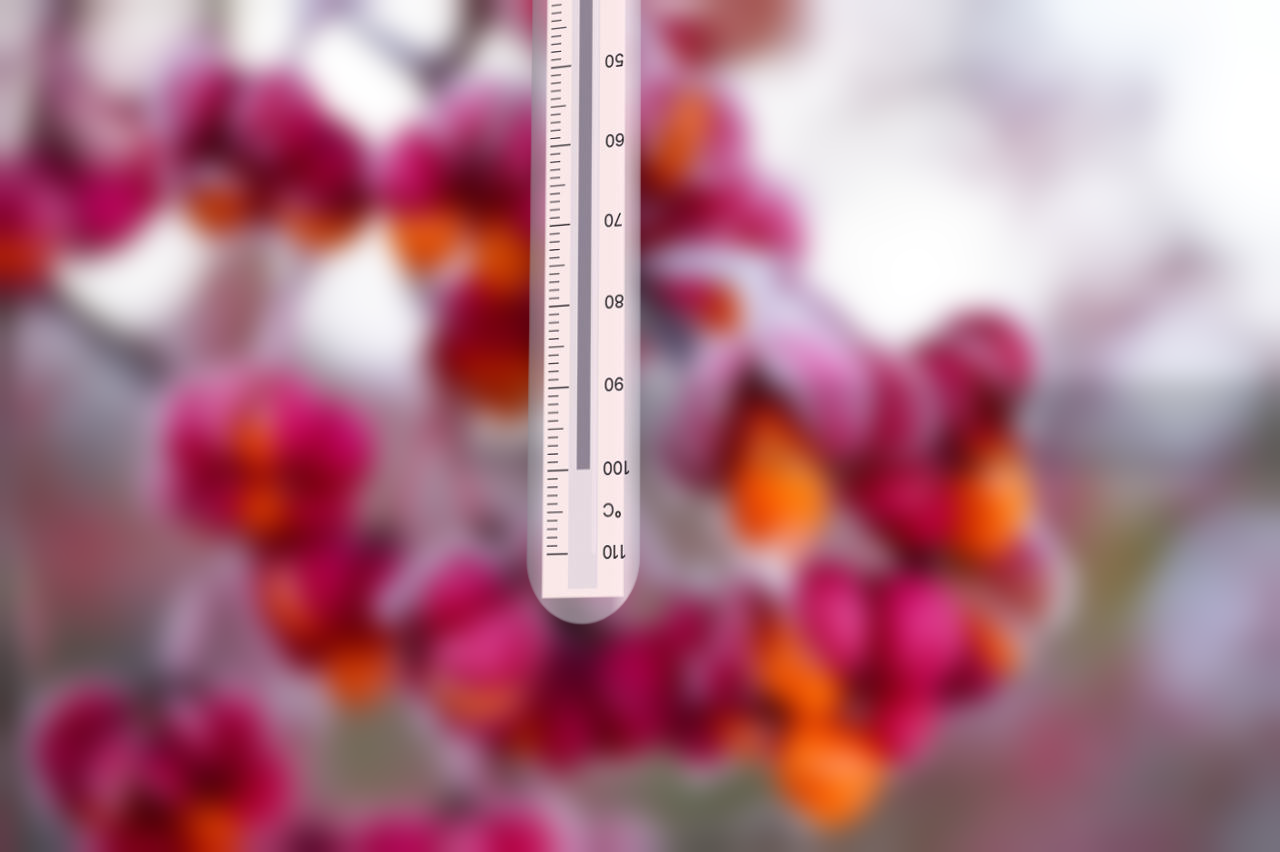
100 °C
